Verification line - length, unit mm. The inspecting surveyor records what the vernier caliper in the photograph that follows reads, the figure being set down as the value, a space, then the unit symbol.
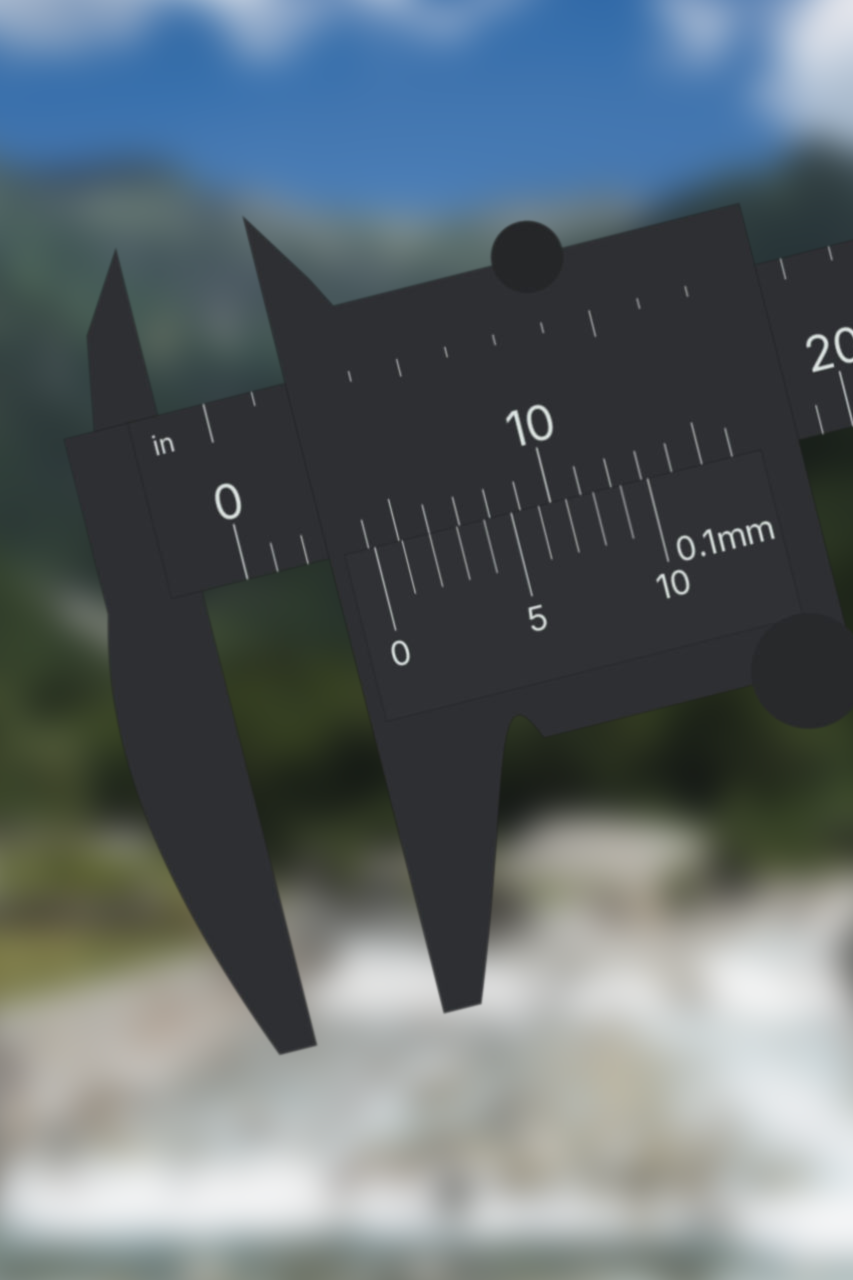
4.2 mm
